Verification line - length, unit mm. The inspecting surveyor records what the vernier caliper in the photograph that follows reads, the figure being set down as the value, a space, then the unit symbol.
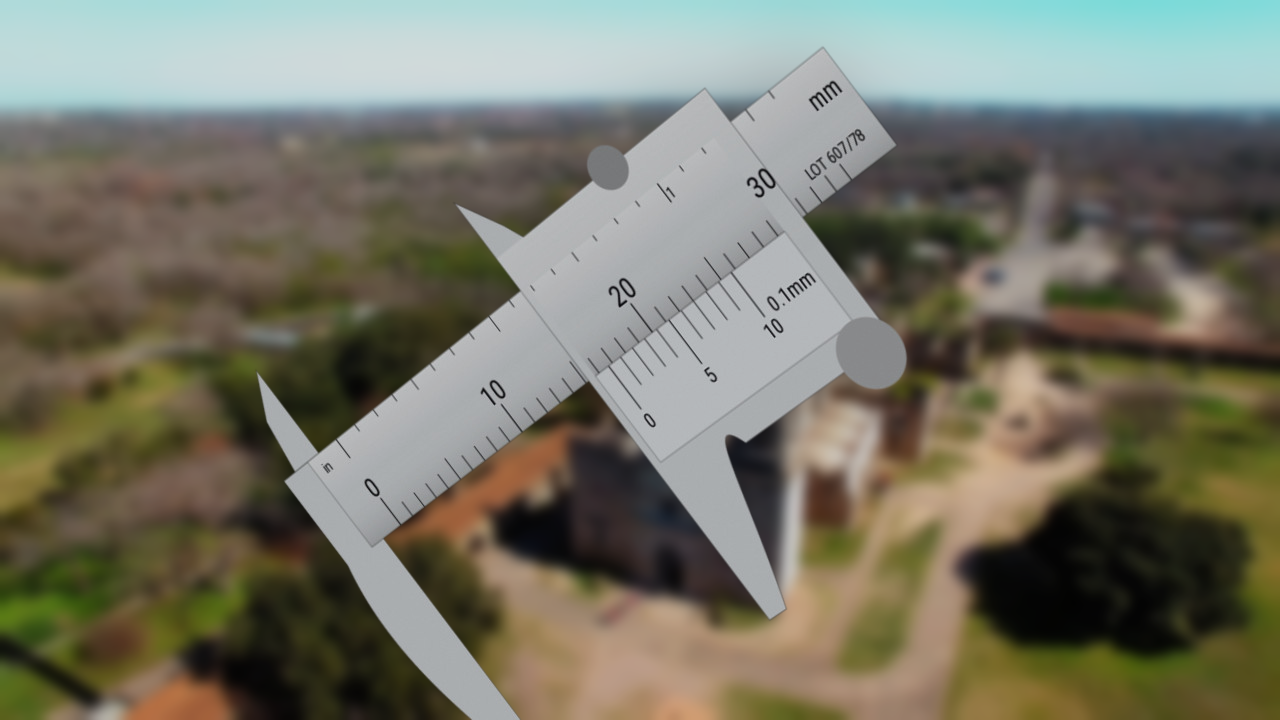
16.7 mm
